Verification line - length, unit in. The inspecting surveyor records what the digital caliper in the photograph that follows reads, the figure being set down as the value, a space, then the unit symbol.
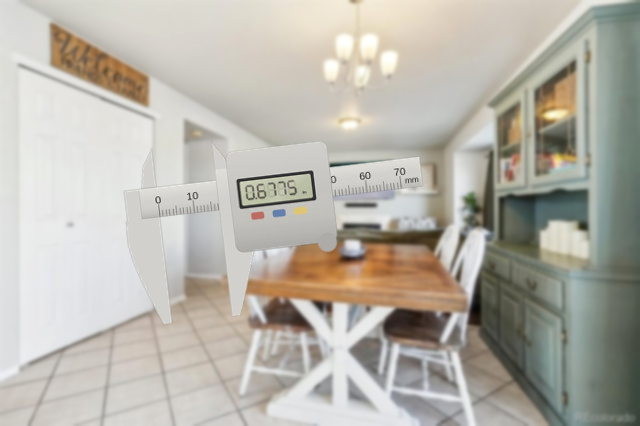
0.6775 in
